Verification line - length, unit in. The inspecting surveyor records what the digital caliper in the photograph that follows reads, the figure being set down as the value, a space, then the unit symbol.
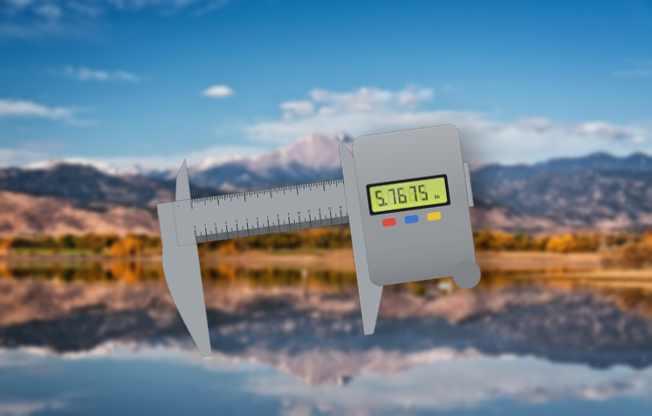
5.7675 in
